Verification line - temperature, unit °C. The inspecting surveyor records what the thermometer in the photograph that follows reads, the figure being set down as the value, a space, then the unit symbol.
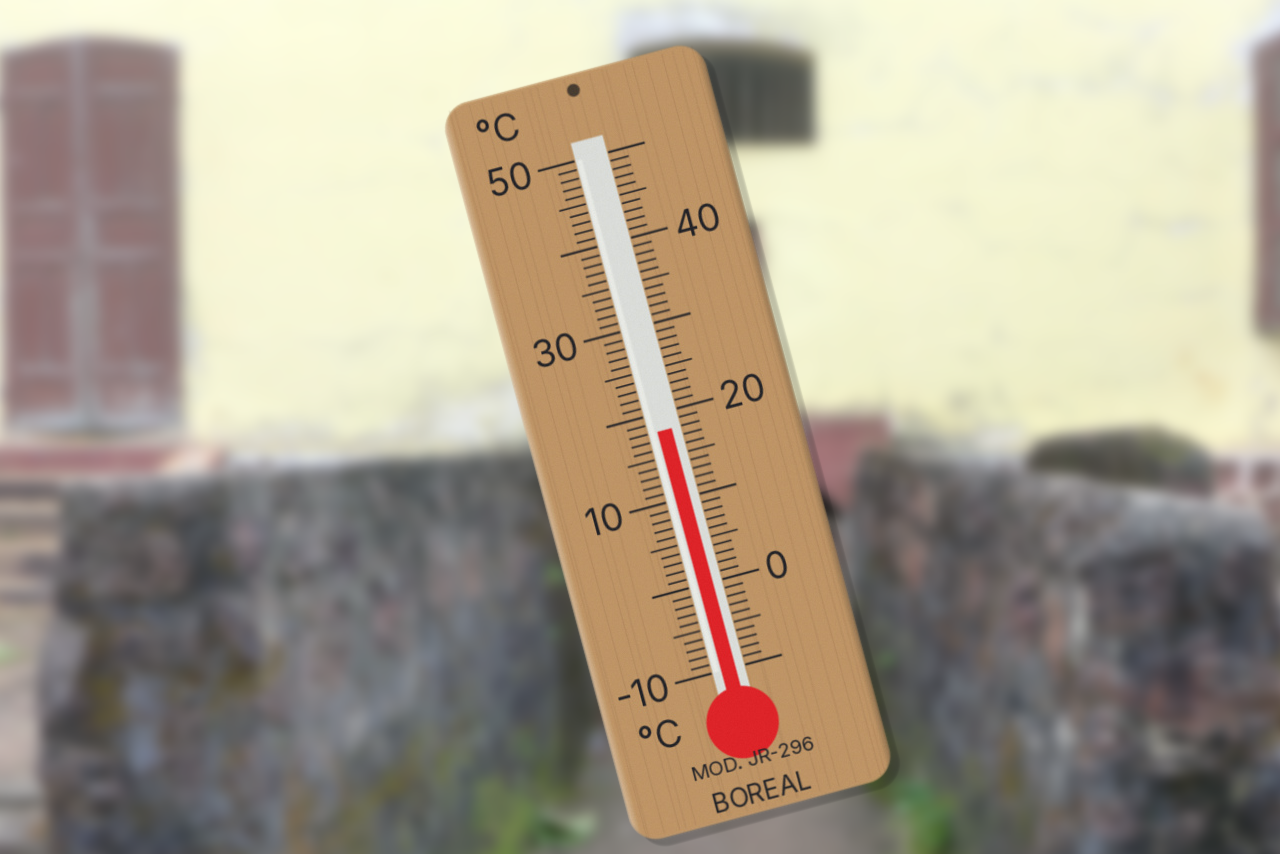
18 °C
